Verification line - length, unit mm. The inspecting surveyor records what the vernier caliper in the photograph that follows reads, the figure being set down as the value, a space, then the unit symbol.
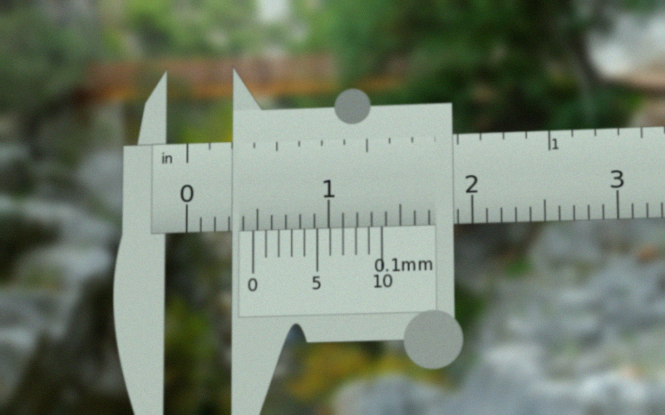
4.7 mm
